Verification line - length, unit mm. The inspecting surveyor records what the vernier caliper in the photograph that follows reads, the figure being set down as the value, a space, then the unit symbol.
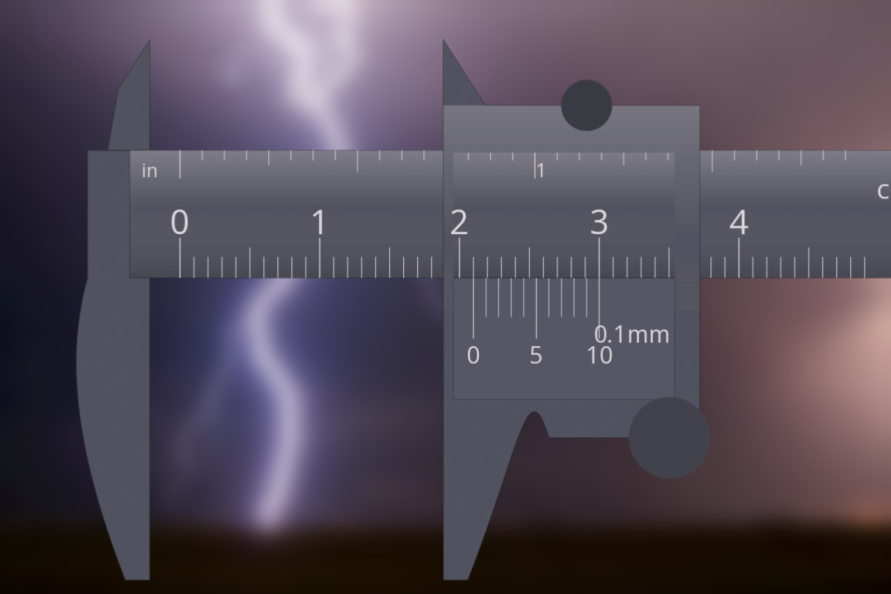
21.0 mm
